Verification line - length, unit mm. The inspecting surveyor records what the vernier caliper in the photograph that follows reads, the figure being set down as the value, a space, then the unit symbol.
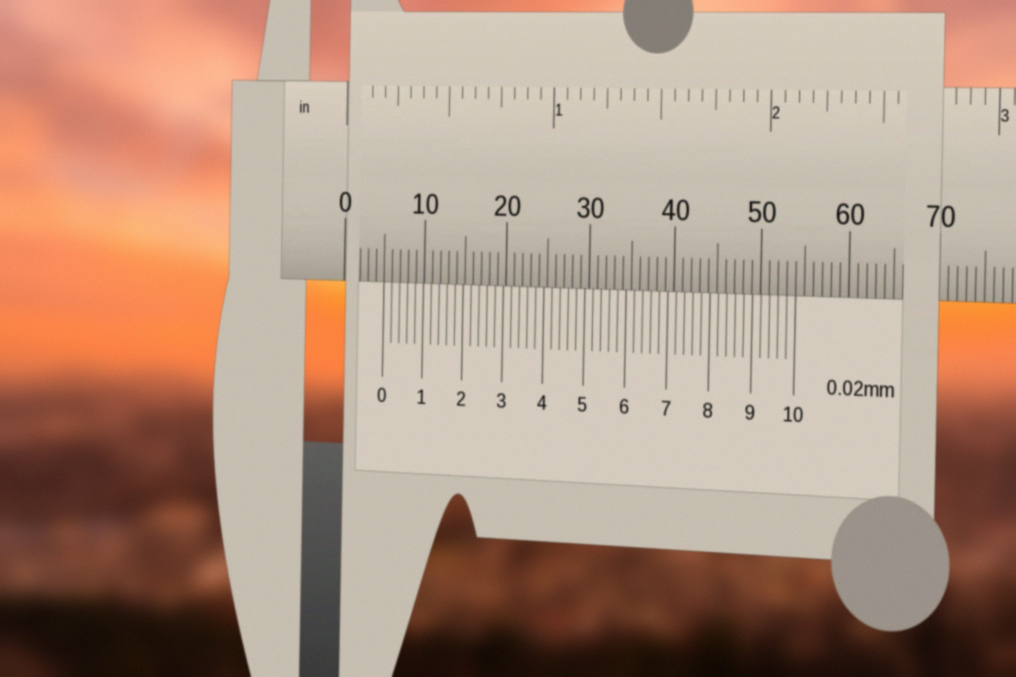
5.0 mm
